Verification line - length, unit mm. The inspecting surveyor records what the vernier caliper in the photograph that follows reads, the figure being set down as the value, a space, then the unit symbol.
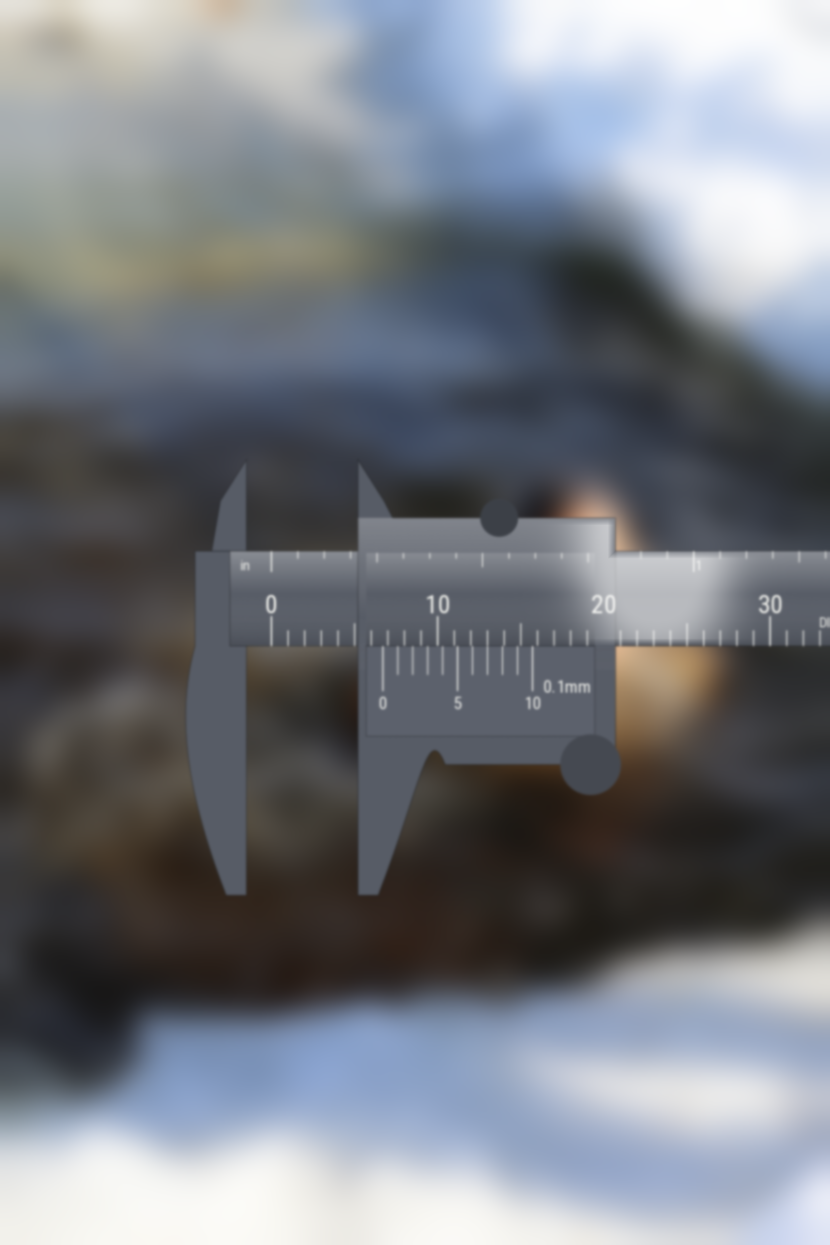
6.7 mm
